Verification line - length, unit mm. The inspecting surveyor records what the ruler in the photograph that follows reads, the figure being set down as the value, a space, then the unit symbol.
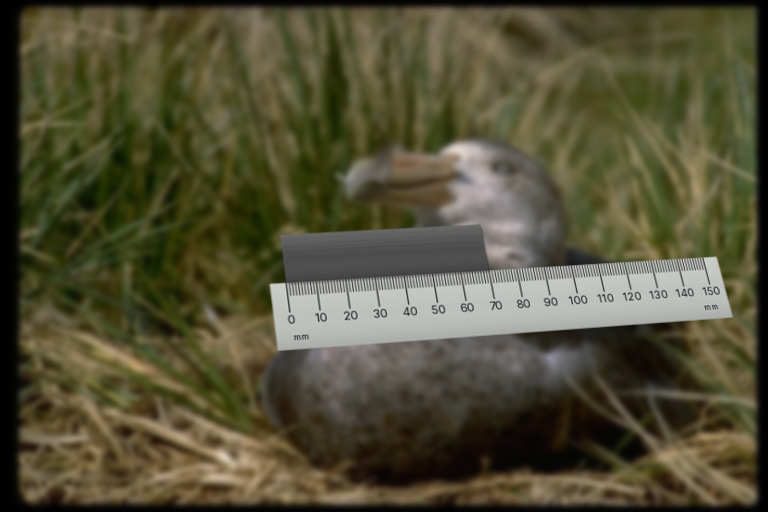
70 mm
